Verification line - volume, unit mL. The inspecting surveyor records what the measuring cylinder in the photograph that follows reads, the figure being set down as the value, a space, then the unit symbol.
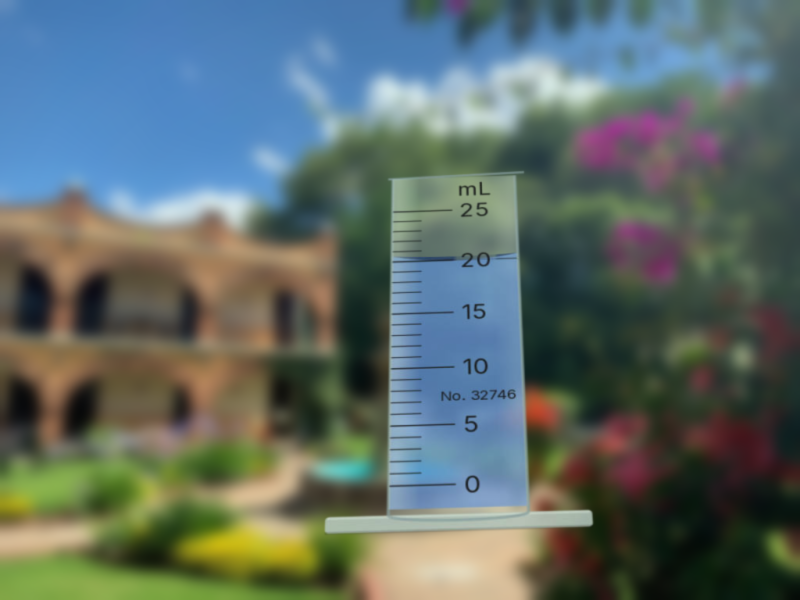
20 mL
